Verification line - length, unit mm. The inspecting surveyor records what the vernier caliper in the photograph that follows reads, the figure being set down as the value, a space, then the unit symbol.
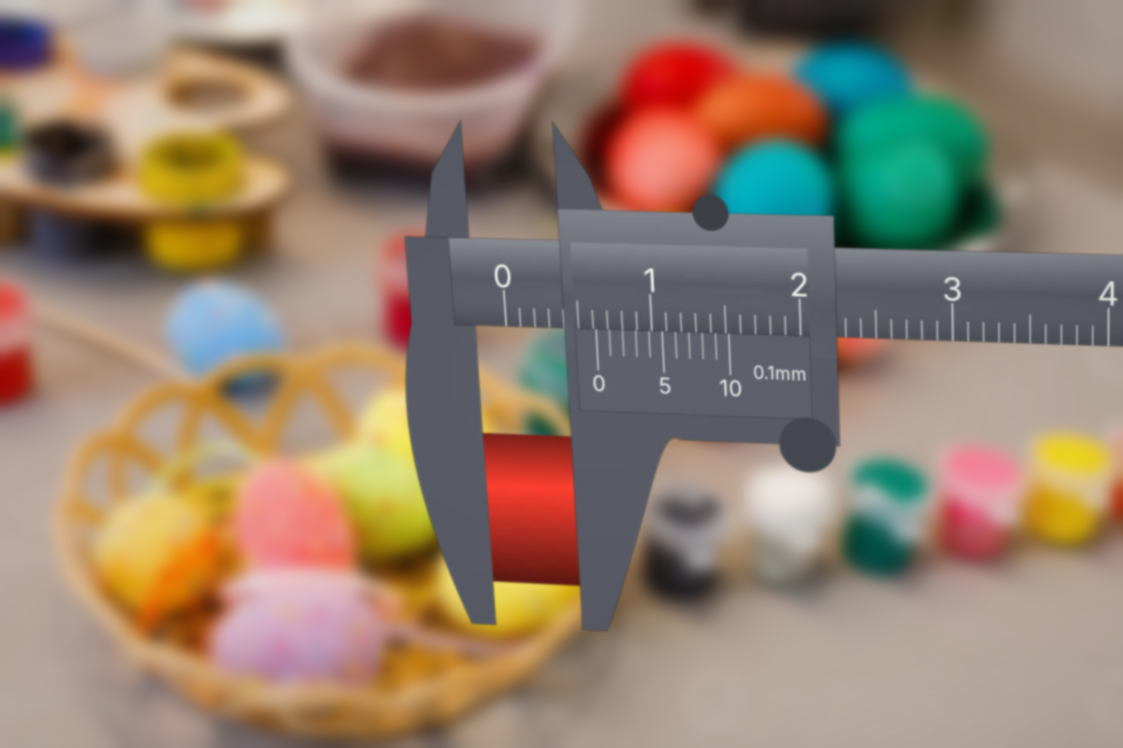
6.2 mm
